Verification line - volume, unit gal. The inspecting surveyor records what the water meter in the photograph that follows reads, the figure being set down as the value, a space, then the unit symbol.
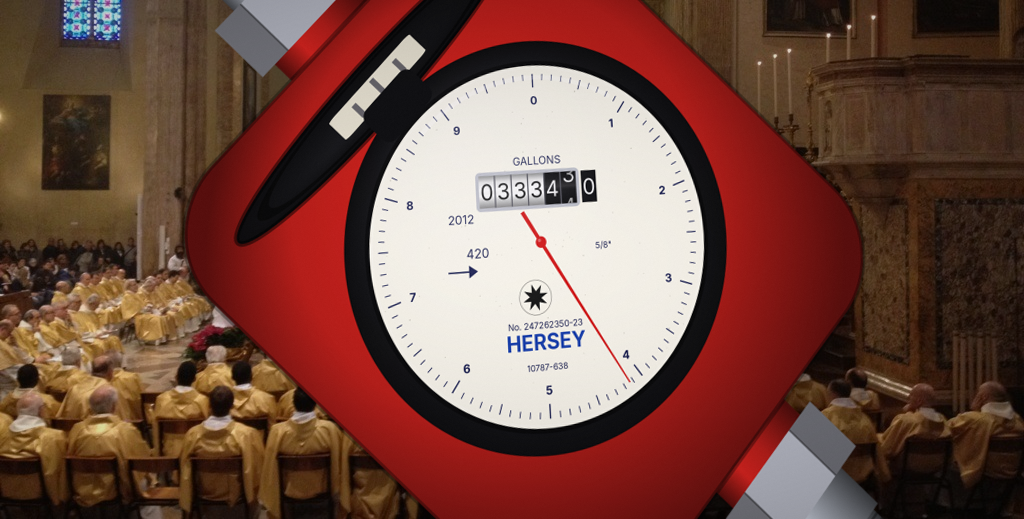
333434.1 gal
